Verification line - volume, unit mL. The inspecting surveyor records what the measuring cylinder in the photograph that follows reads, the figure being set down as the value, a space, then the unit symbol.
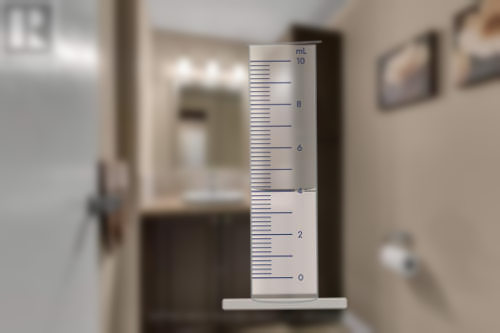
4 mL
